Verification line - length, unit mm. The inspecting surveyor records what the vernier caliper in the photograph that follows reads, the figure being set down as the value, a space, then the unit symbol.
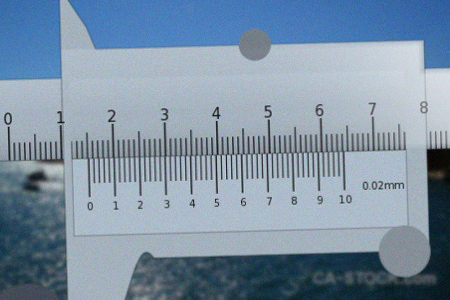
15.2 mm
